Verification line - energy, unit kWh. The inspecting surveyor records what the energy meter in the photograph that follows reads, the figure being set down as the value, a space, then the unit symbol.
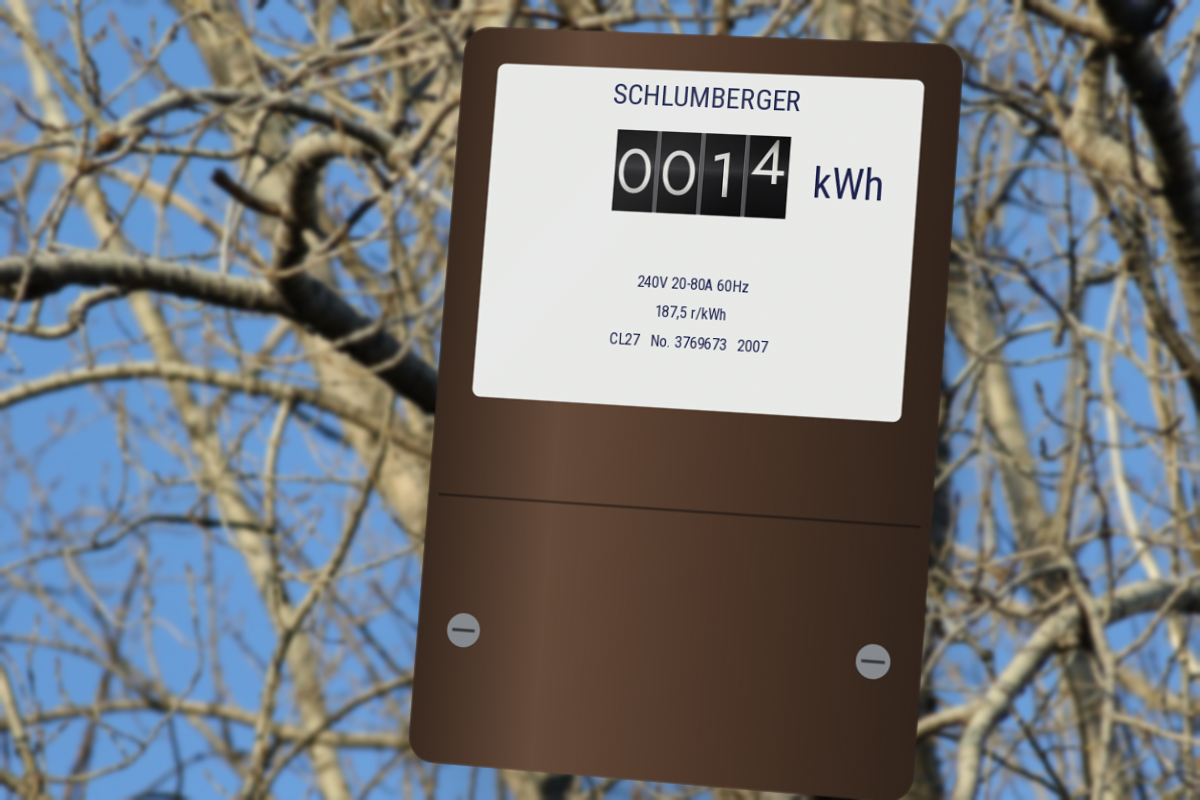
14 kWh
